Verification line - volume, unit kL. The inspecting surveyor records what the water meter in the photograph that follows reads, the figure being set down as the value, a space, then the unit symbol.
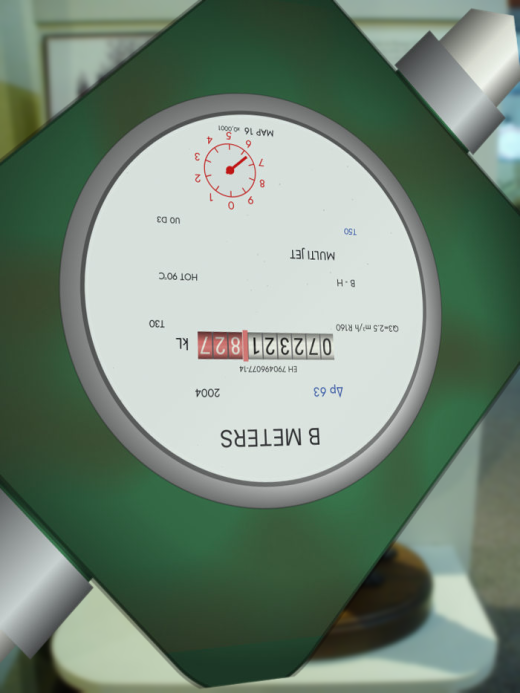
72321.8276 kL
